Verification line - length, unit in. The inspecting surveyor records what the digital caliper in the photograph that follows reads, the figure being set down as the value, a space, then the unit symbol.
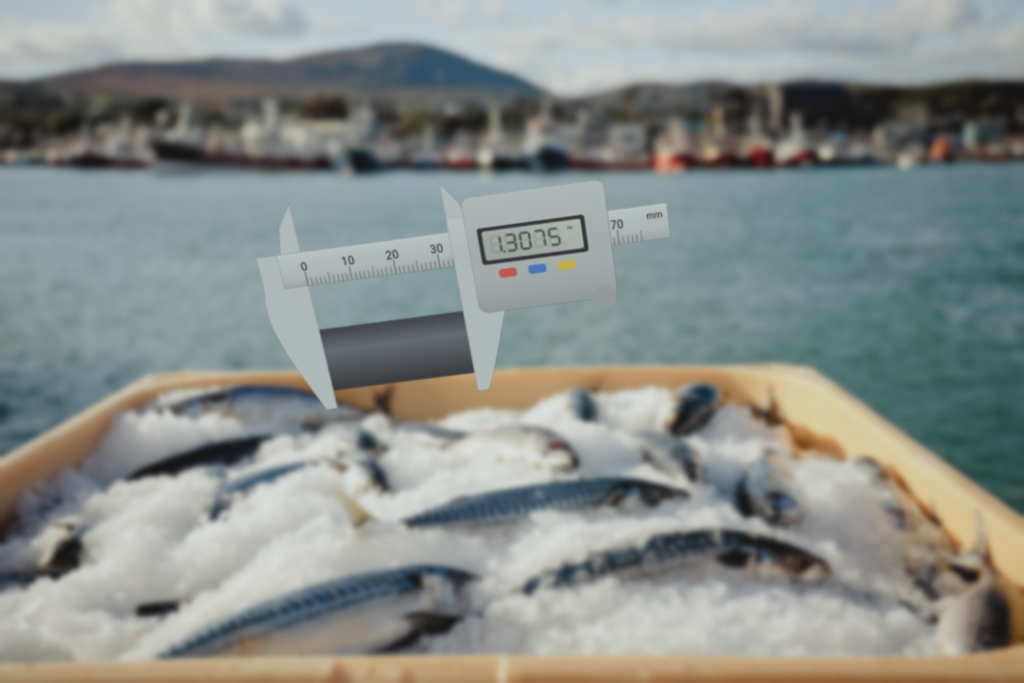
1.3075 in
